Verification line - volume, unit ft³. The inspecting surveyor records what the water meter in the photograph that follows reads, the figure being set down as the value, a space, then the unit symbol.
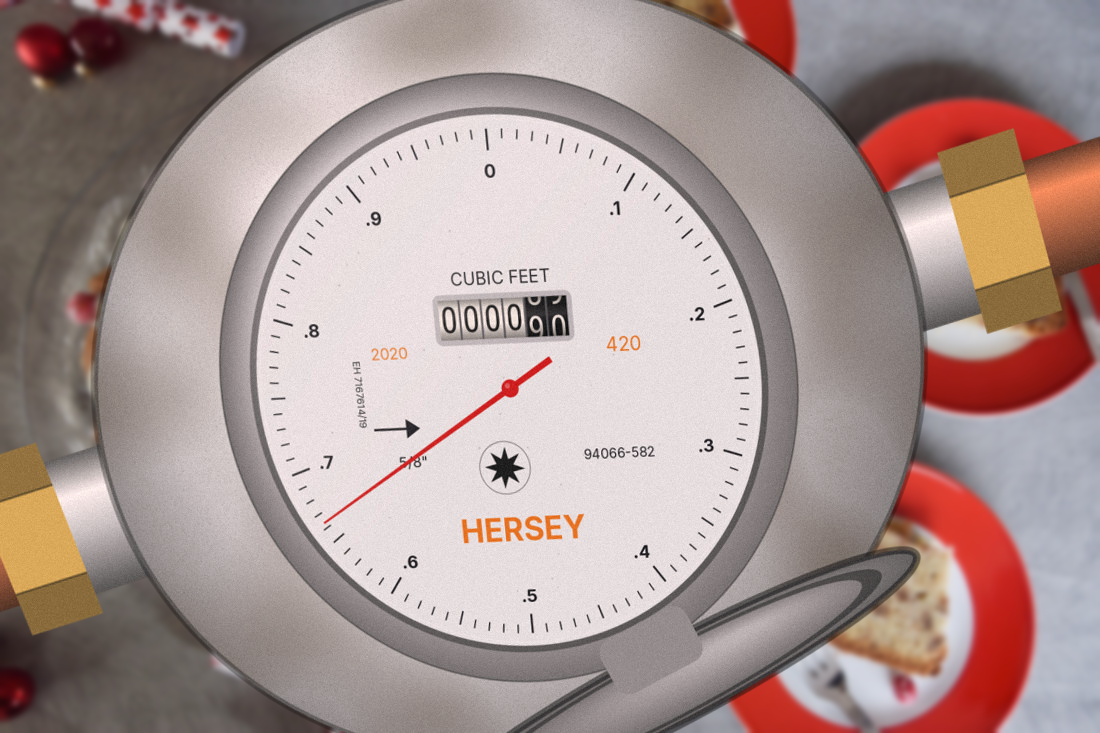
89.66 ft³
